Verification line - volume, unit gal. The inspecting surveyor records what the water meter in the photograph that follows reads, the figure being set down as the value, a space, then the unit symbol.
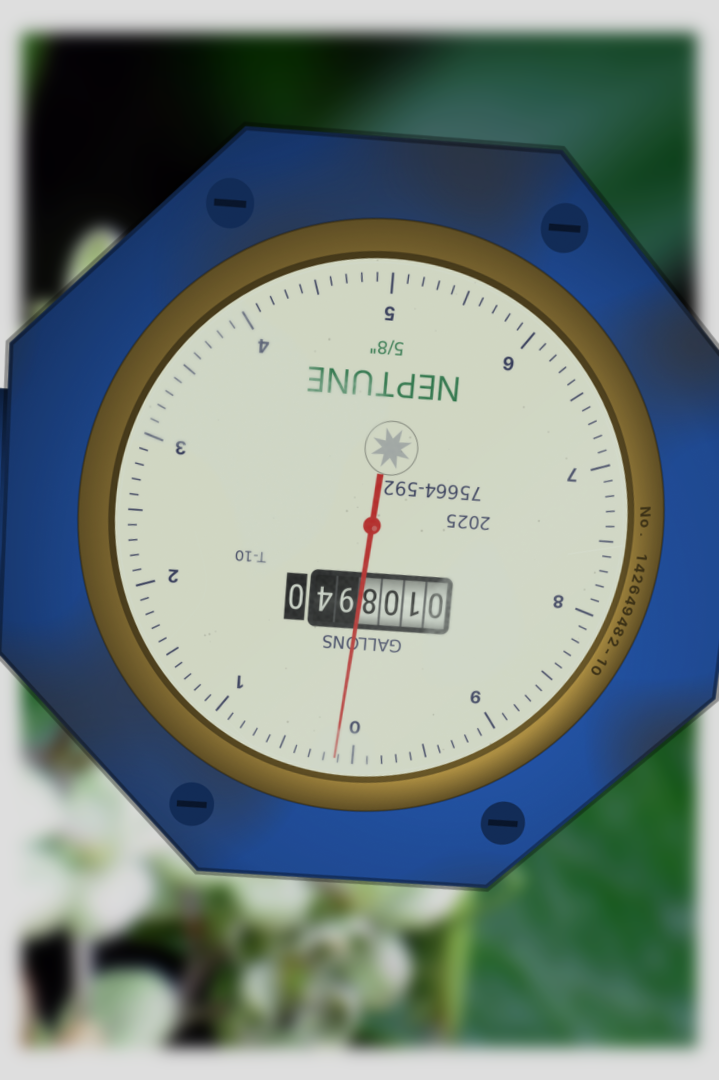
108940.1 gal
